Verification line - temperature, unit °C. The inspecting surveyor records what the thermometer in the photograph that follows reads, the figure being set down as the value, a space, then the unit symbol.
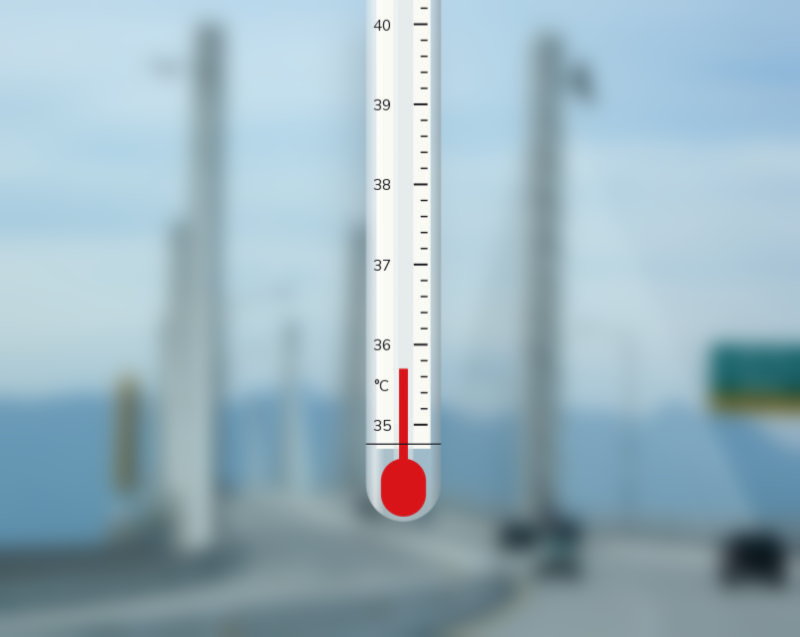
35.7 °C
